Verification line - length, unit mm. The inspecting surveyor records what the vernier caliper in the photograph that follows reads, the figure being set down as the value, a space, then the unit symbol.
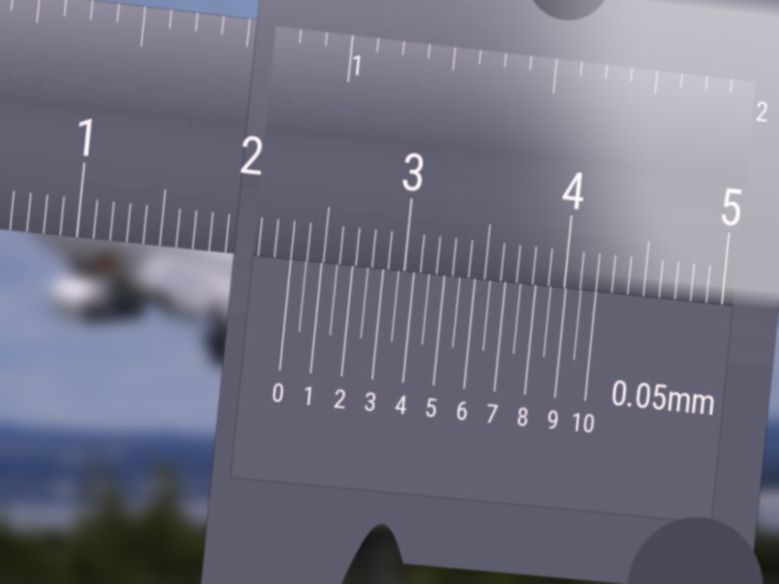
23.0 mm
